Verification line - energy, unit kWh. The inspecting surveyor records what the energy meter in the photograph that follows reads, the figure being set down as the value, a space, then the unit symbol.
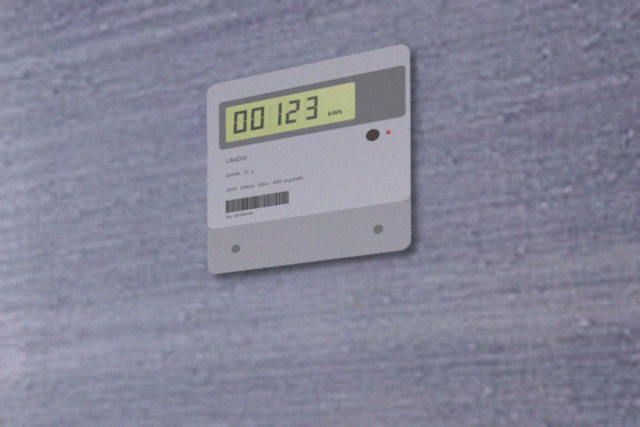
123 kWh
